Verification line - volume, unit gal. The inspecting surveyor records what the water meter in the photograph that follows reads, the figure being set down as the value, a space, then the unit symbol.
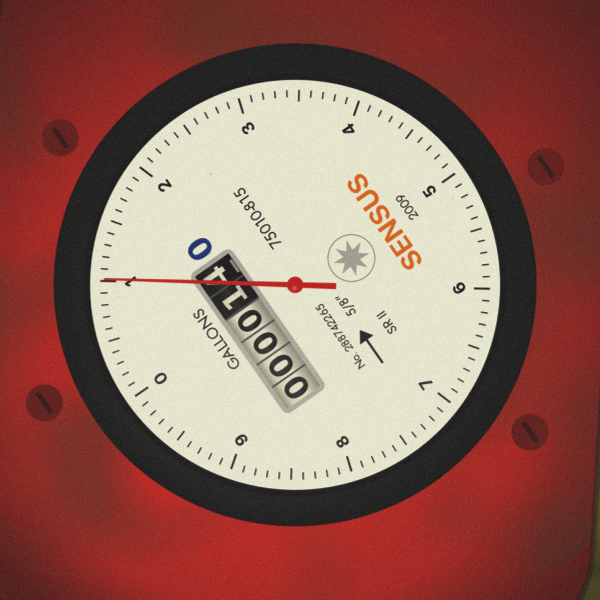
141.0 gal
